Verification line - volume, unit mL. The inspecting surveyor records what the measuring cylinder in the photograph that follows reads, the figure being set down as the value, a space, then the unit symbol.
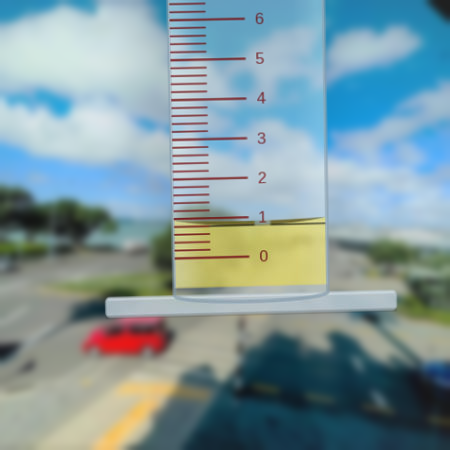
0.8 mL
